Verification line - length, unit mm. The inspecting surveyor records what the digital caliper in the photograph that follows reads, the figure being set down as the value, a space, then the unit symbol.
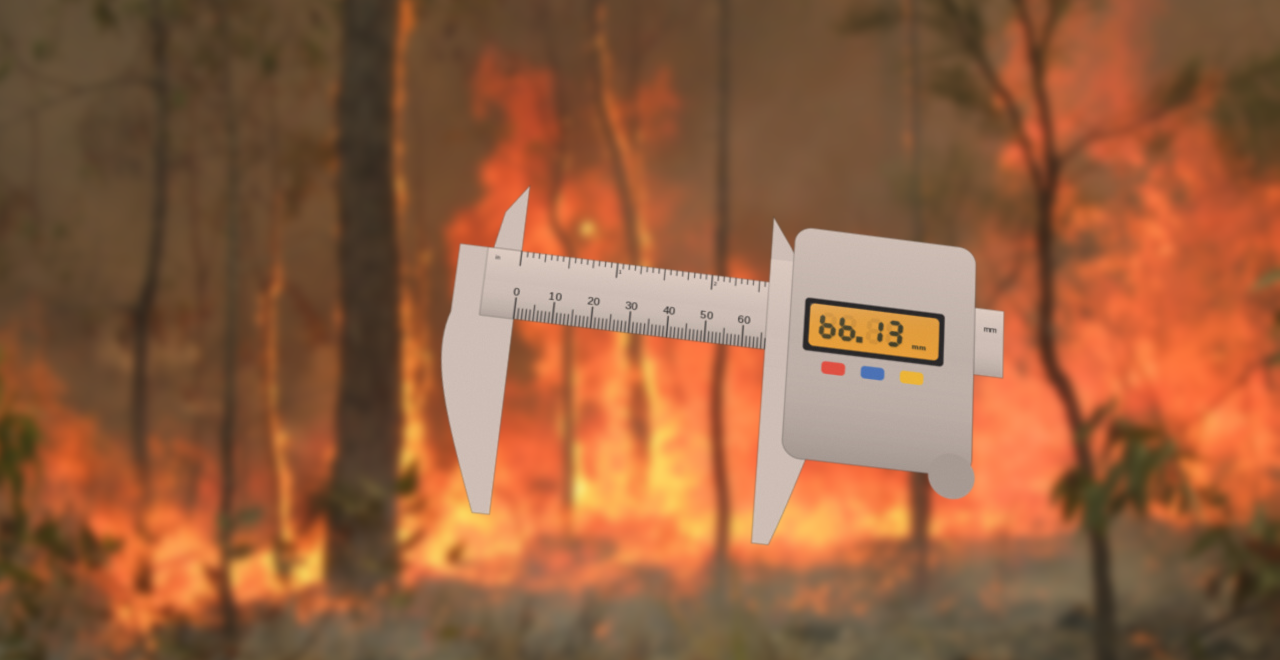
66.13 mm
